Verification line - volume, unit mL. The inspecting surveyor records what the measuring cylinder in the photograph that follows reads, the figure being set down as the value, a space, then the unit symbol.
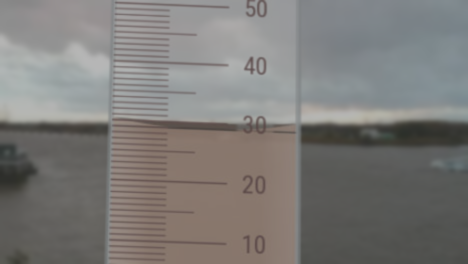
29 mL
